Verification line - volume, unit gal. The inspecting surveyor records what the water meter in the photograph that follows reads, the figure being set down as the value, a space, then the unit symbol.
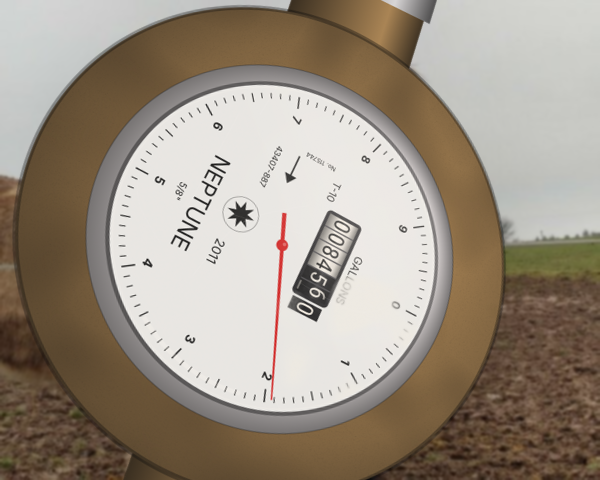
84561.9 gal
